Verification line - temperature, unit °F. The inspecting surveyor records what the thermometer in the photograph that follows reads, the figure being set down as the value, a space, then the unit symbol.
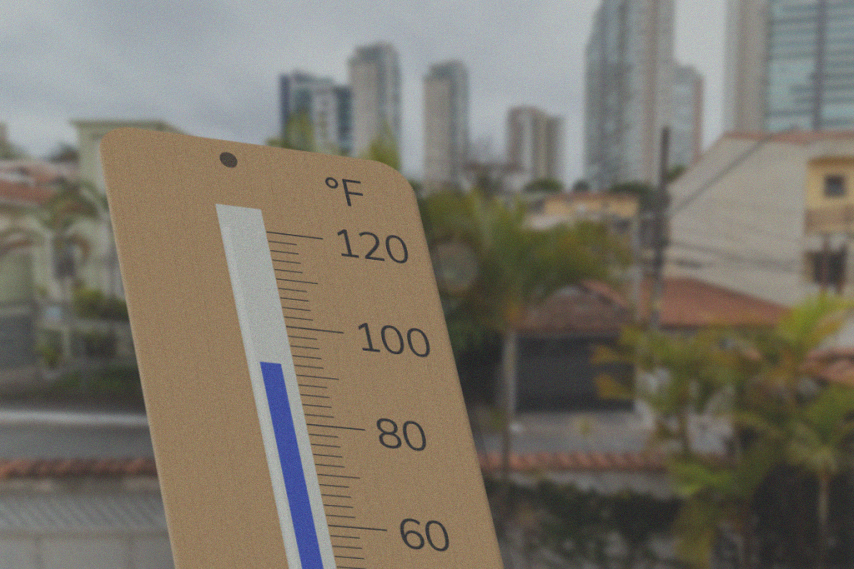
92 °F
